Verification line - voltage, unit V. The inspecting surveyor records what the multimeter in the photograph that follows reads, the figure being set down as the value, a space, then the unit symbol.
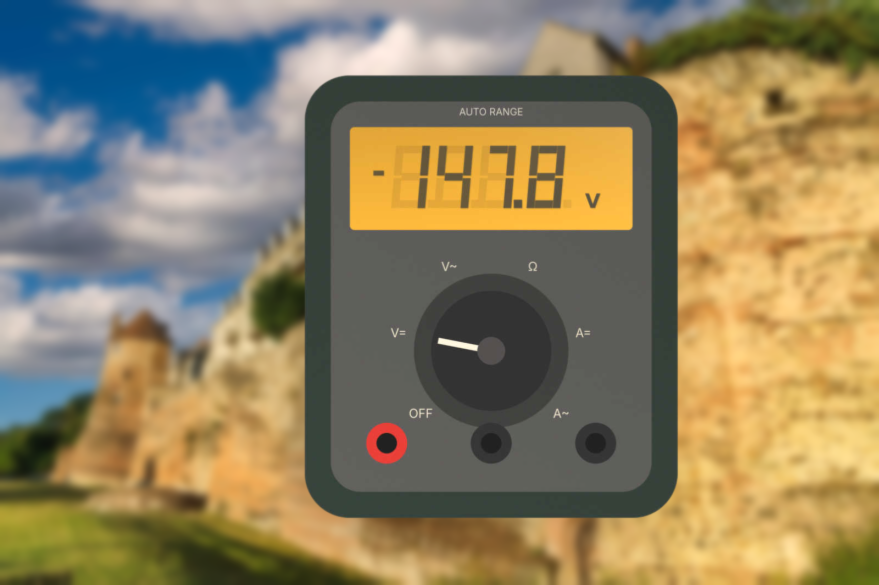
-147.8 V
